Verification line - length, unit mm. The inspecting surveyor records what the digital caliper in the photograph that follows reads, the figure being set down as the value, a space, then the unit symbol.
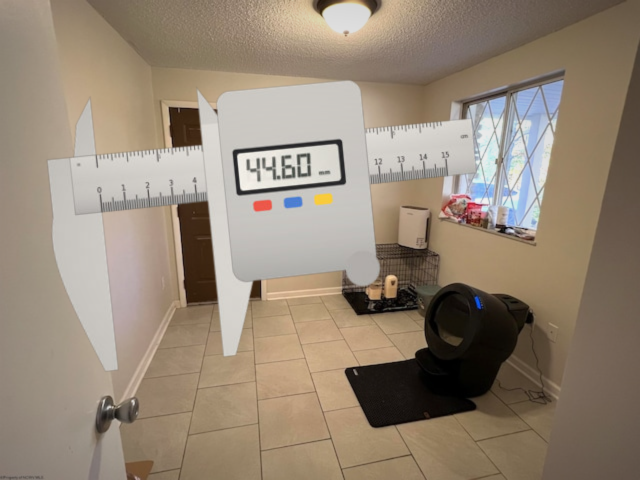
44.60 mm
